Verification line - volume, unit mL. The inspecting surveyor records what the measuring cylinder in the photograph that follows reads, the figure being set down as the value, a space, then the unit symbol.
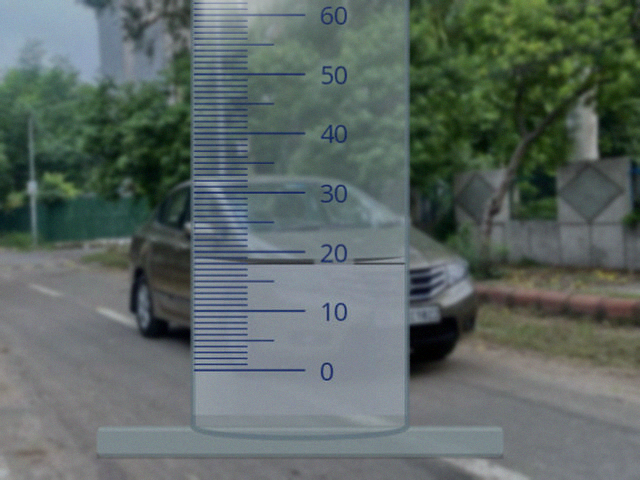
18 mL
